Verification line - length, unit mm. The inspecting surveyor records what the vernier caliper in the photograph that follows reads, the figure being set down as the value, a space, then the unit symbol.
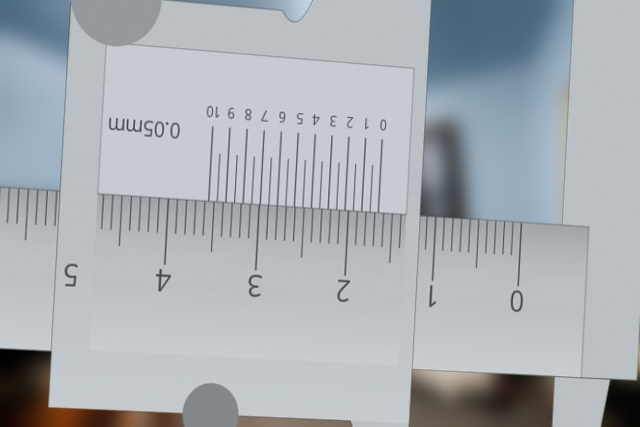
16.6 mm
